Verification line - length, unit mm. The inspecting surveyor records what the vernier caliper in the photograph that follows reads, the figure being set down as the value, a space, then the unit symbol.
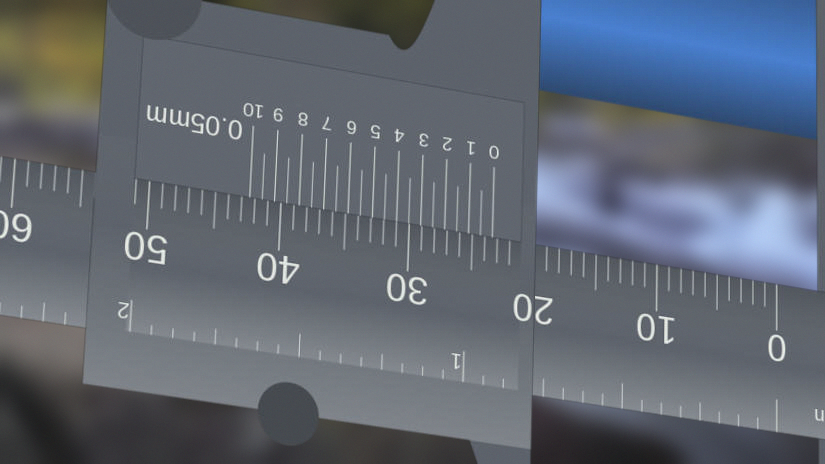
23.4 mm
